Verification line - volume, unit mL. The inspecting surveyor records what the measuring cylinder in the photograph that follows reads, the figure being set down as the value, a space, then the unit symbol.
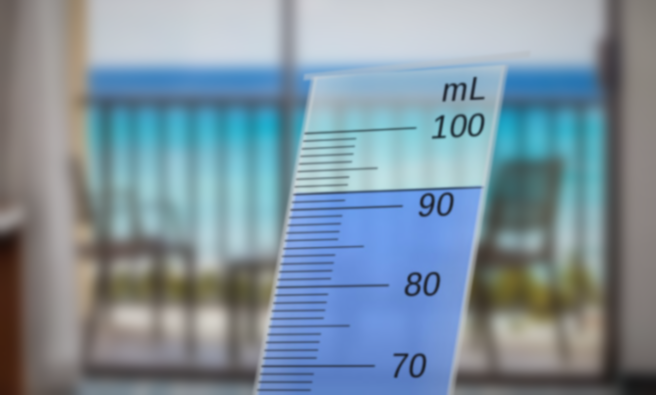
92 mL
